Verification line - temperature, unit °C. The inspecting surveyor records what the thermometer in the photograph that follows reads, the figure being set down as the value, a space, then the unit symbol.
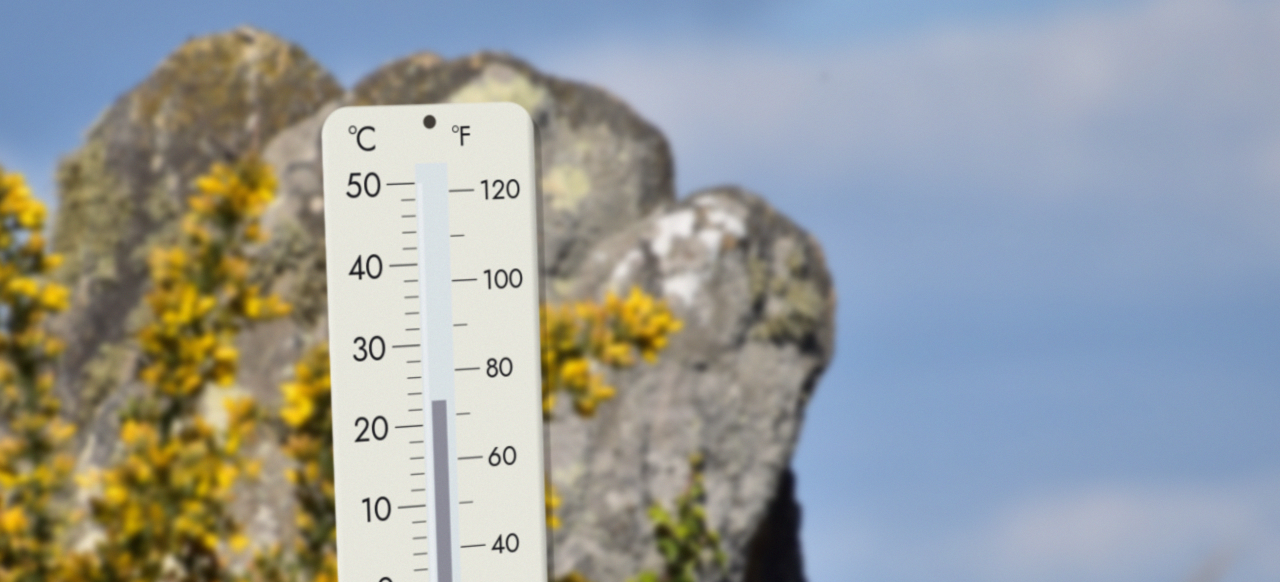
23 °C
